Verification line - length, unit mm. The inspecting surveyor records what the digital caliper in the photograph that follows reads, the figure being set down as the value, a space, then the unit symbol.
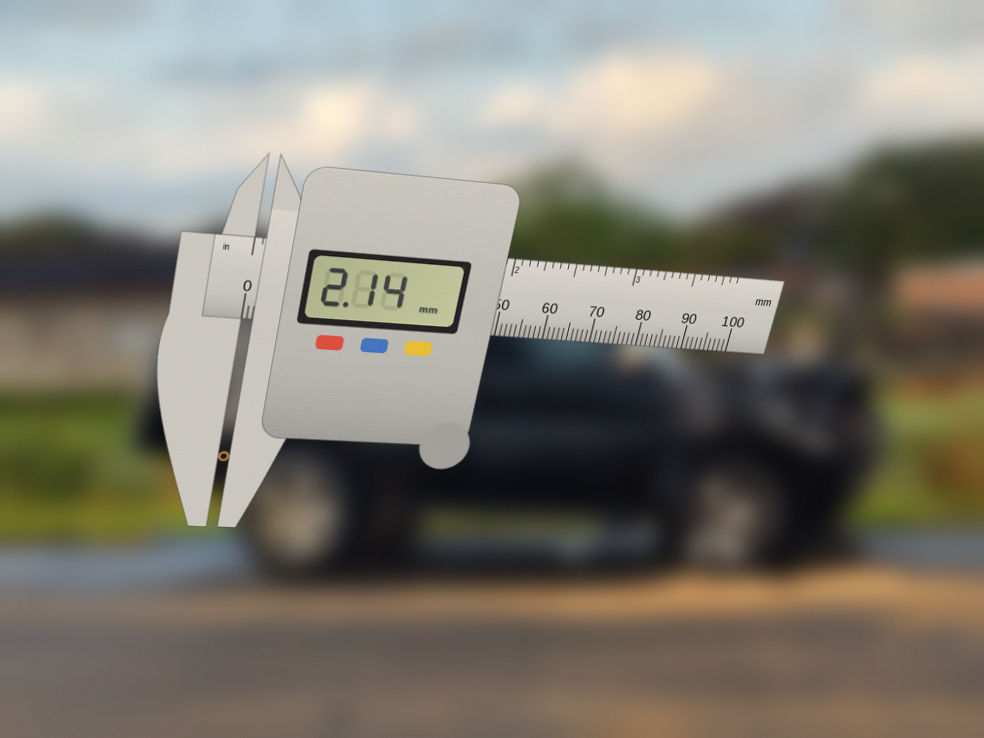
2.14 mm
